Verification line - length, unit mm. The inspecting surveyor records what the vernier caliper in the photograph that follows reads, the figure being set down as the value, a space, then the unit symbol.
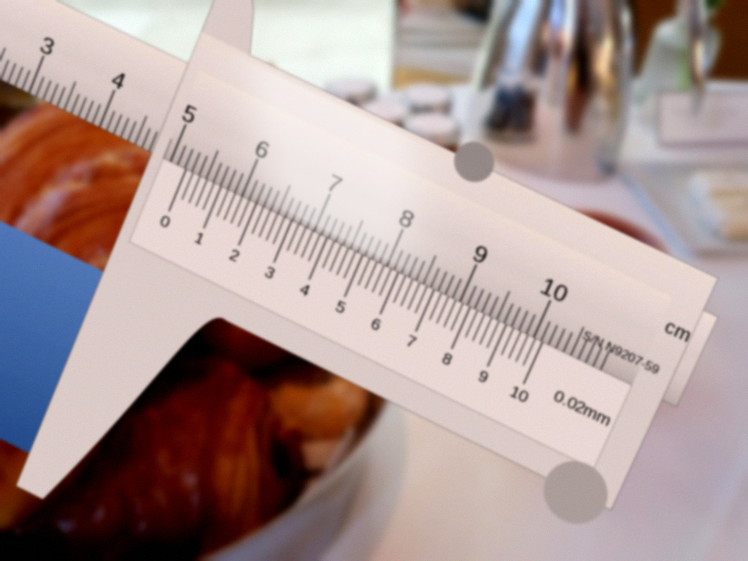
52.2 mm
